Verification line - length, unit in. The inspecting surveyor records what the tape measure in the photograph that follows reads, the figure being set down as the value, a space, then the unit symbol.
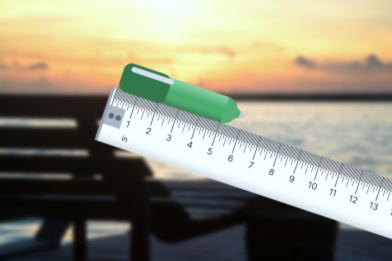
6 in
